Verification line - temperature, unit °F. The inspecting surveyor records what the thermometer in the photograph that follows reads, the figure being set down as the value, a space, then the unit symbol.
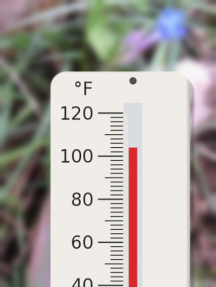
104 °F
